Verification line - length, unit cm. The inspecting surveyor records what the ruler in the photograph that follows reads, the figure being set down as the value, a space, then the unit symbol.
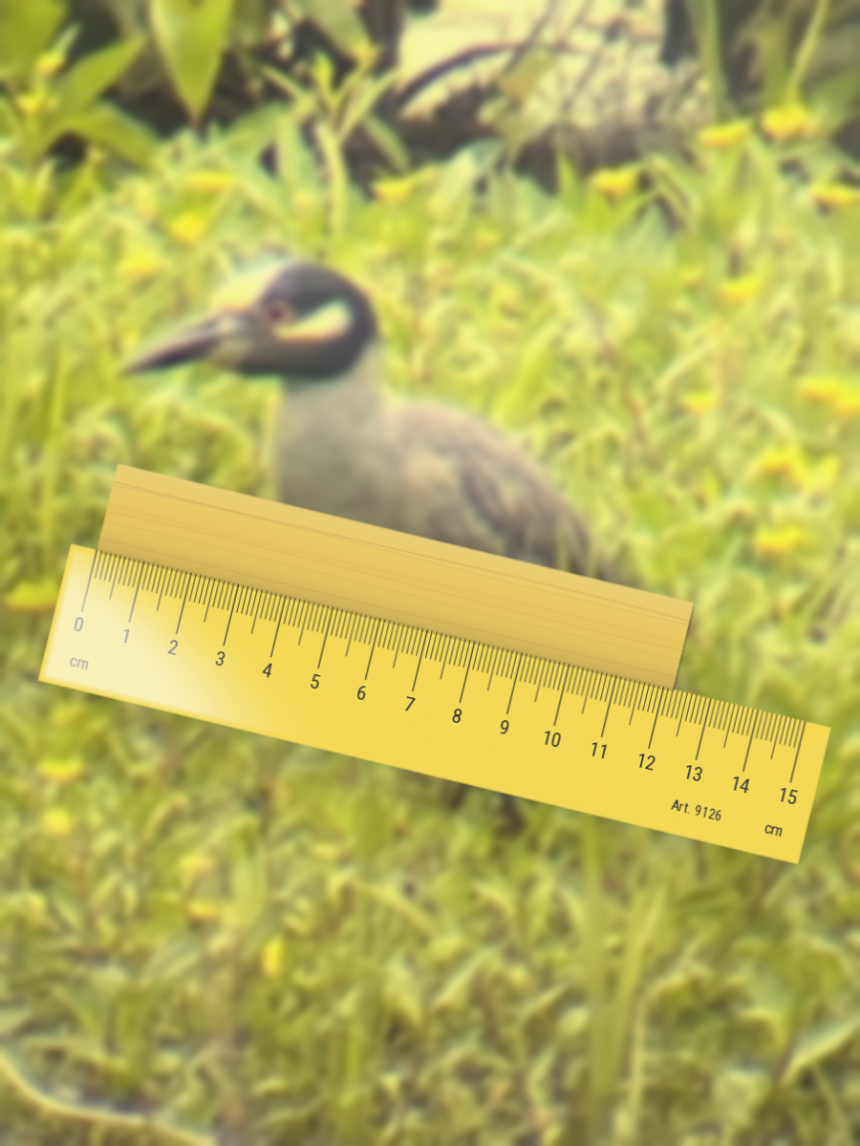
12.2 cm
